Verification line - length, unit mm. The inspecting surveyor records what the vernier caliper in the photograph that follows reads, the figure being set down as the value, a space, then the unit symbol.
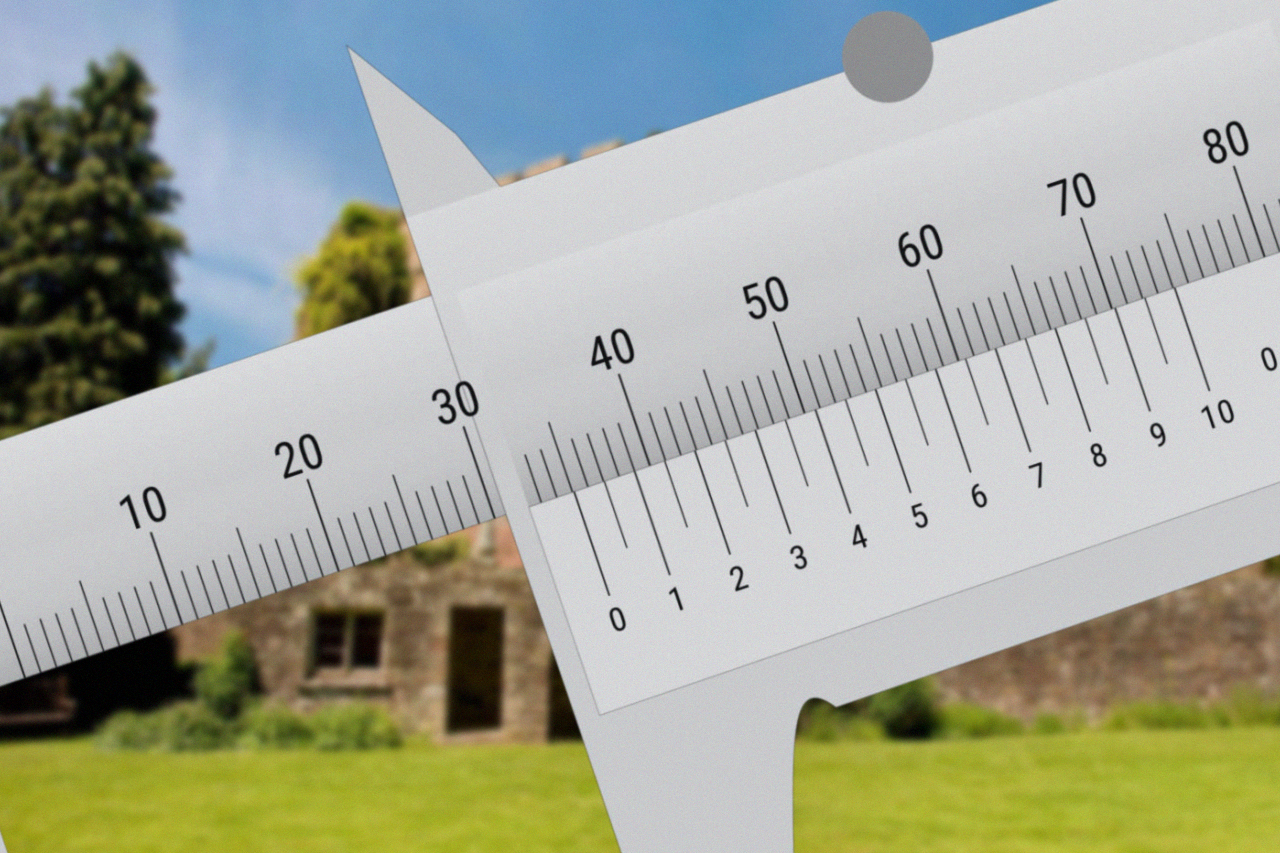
35.1 mm
